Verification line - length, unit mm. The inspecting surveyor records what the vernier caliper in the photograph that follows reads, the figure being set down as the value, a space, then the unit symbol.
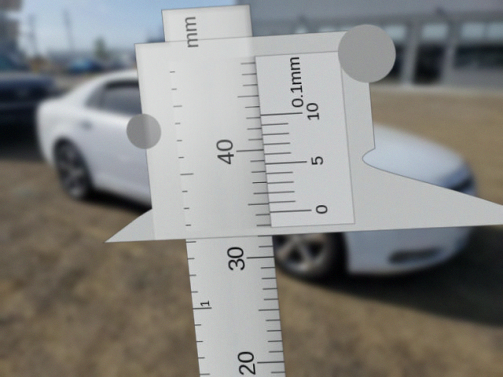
34.2 mm
